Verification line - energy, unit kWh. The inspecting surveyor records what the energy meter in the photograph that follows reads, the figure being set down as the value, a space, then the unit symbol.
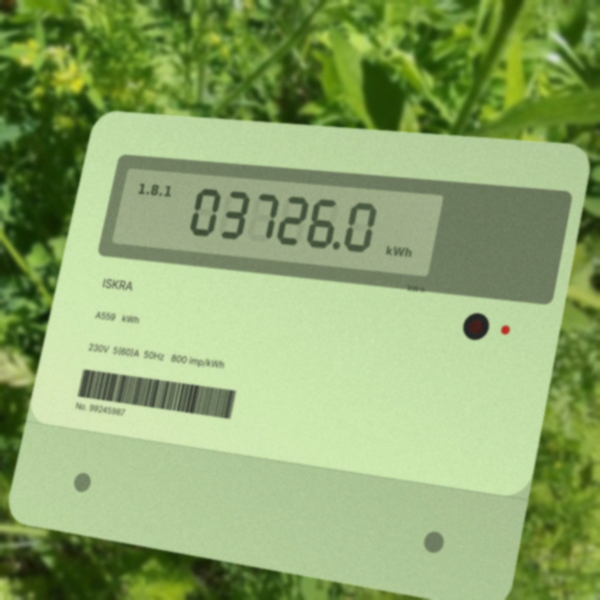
3726.0 kWh
